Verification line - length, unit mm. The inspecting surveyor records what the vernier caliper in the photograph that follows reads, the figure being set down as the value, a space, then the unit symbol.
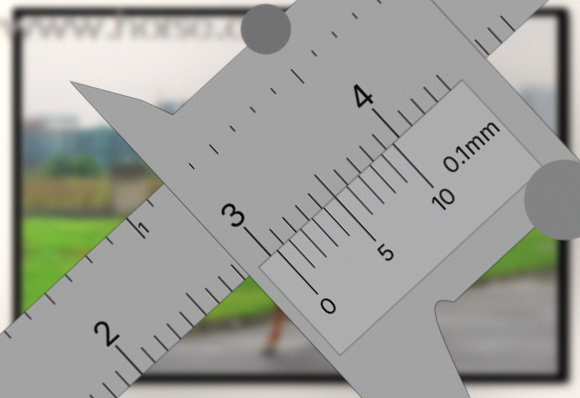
30.5 mm
